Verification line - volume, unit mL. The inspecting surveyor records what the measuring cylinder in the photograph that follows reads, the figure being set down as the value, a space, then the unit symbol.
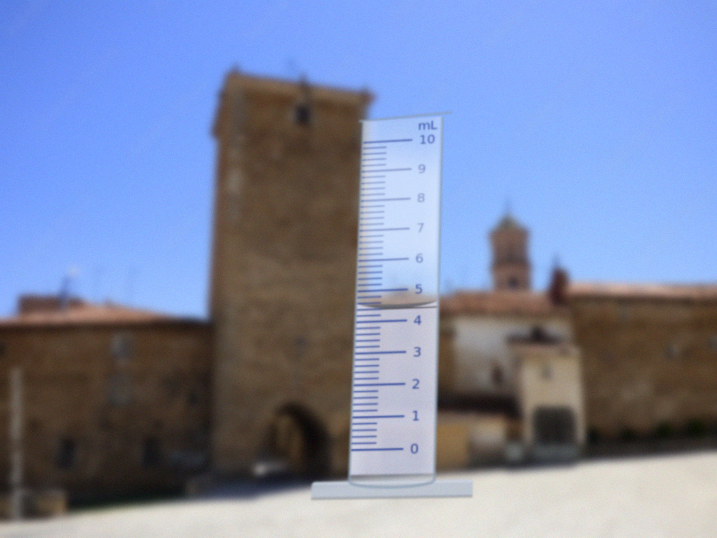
4.4 mL
